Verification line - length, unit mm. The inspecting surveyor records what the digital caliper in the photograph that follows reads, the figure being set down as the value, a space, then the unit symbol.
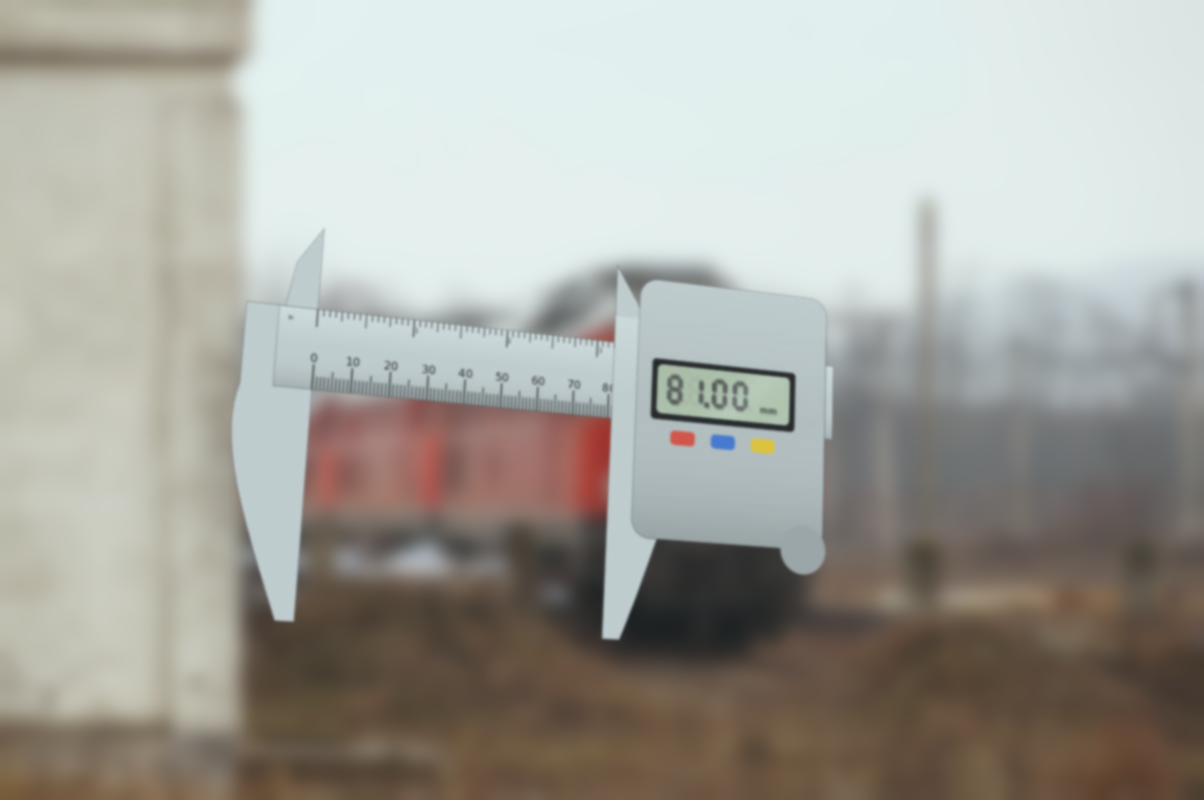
81.00 mm
